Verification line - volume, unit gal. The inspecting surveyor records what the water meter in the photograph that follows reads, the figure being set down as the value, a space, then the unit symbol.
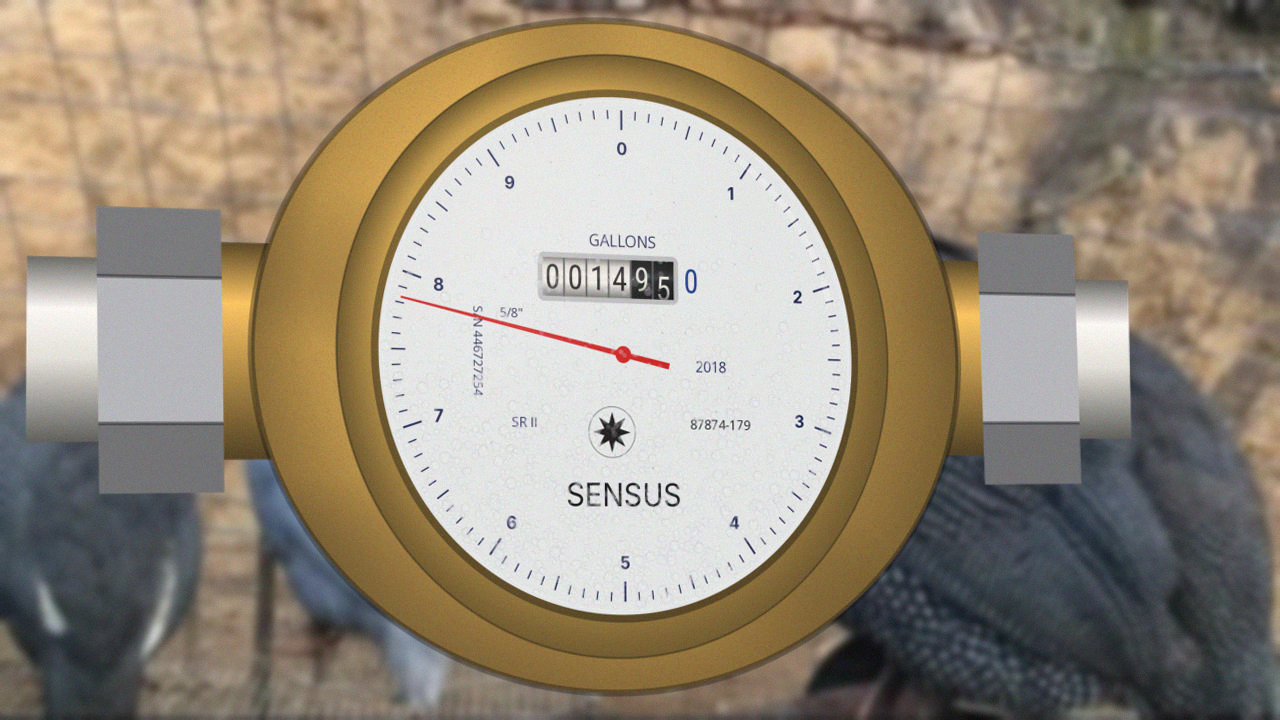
14947.8 gal
